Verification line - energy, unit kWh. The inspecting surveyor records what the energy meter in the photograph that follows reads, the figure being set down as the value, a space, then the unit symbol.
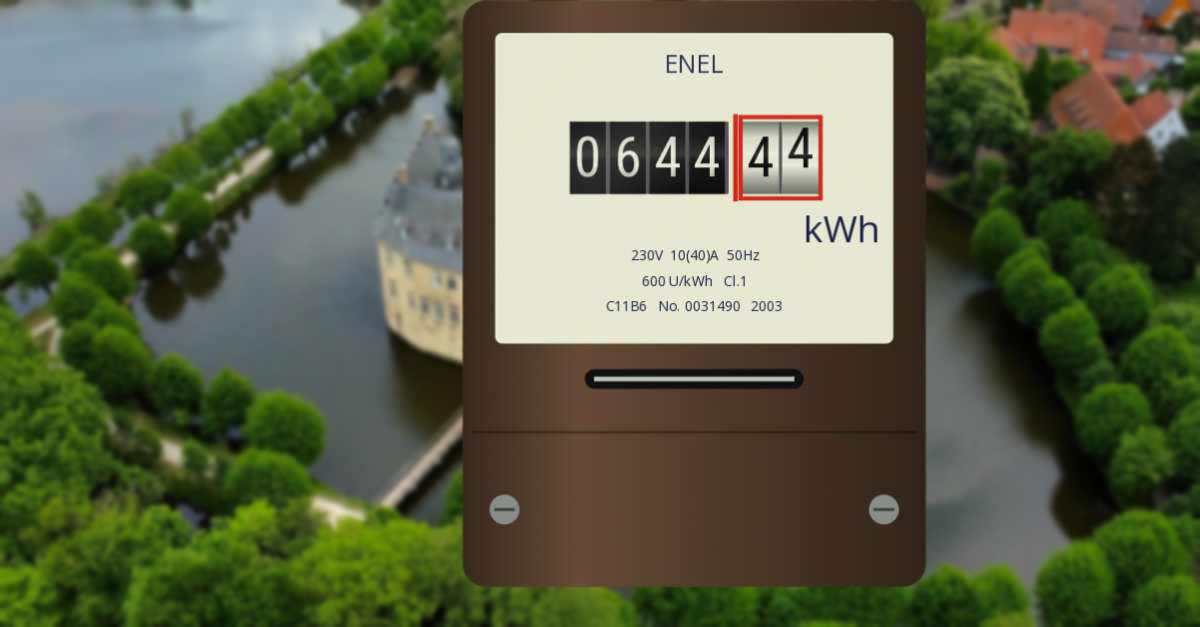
644.44 kWh
